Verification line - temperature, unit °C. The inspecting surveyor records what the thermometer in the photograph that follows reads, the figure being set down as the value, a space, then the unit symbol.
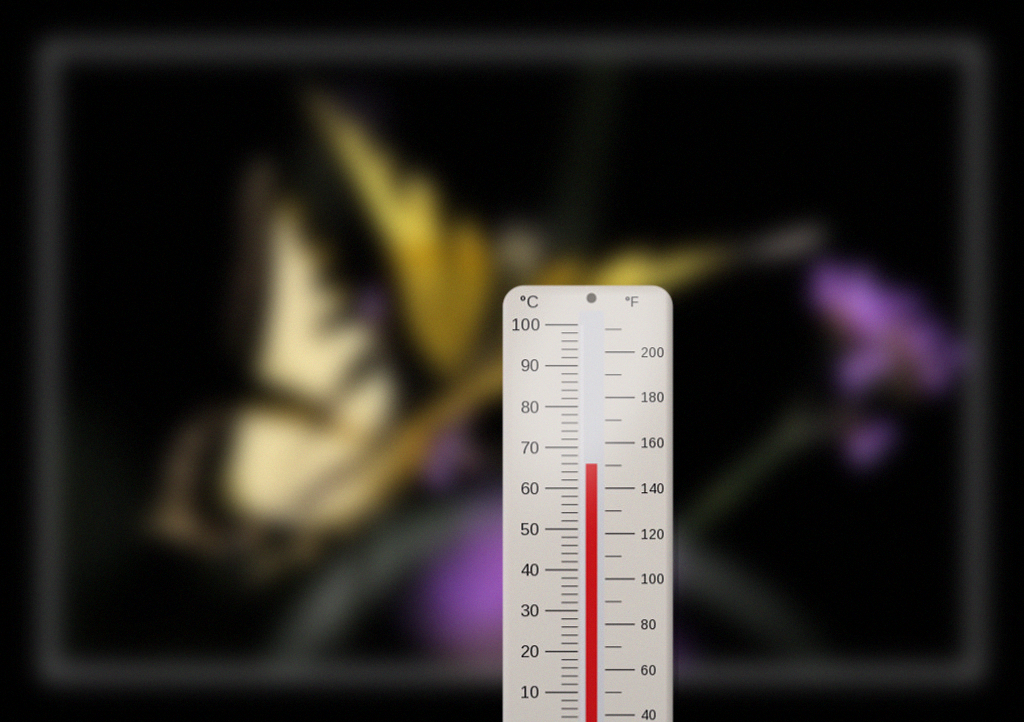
66 °C
